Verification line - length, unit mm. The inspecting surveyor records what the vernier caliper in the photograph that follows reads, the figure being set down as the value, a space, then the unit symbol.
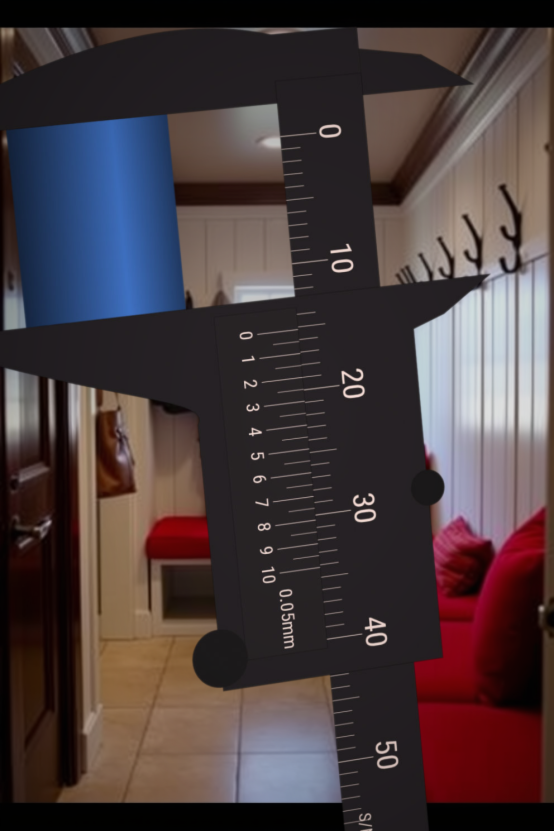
15.2 mm
